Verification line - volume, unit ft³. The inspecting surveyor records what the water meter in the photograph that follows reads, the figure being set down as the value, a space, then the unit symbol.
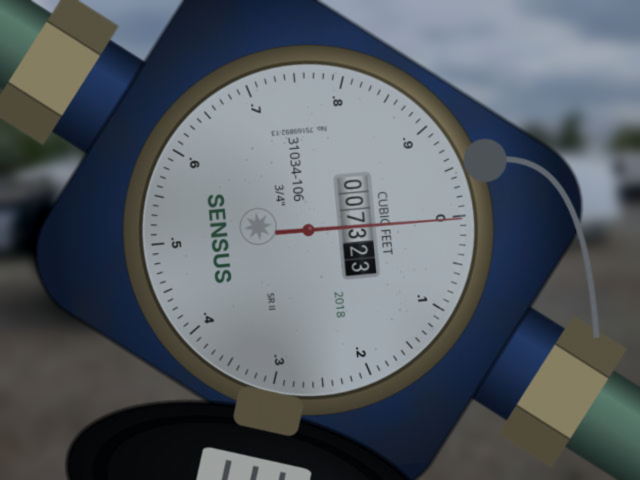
7323.00 ft³
